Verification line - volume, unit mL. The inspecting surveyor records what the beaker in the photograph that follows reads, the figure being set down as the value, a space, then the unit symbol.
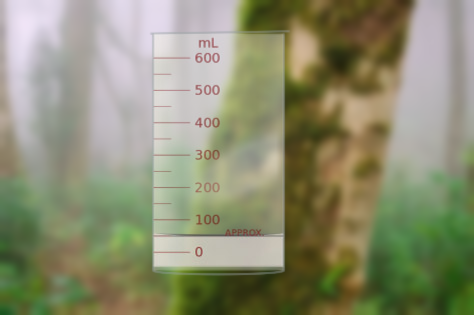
50 mL
